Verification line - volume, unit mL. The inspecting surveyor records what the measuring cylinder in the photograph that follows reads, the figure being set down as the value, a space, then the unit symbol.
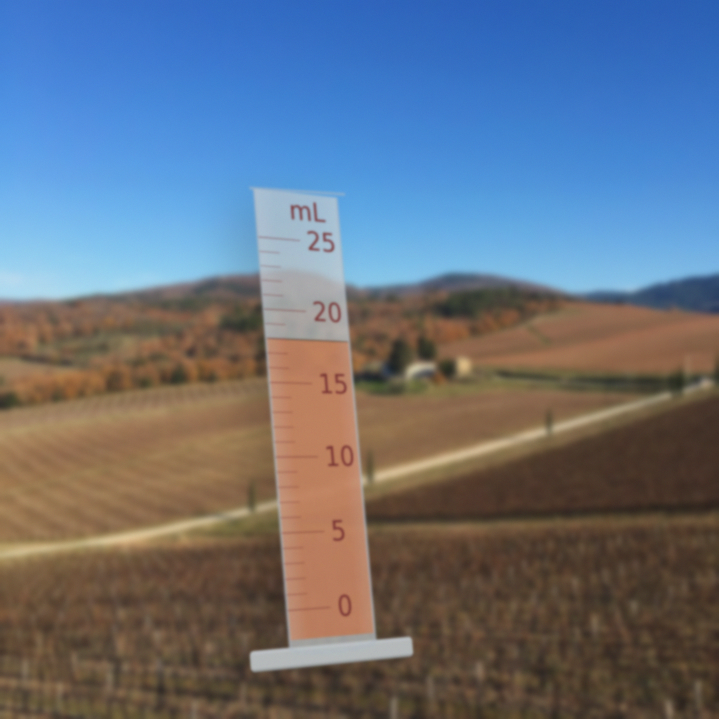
18 mL
